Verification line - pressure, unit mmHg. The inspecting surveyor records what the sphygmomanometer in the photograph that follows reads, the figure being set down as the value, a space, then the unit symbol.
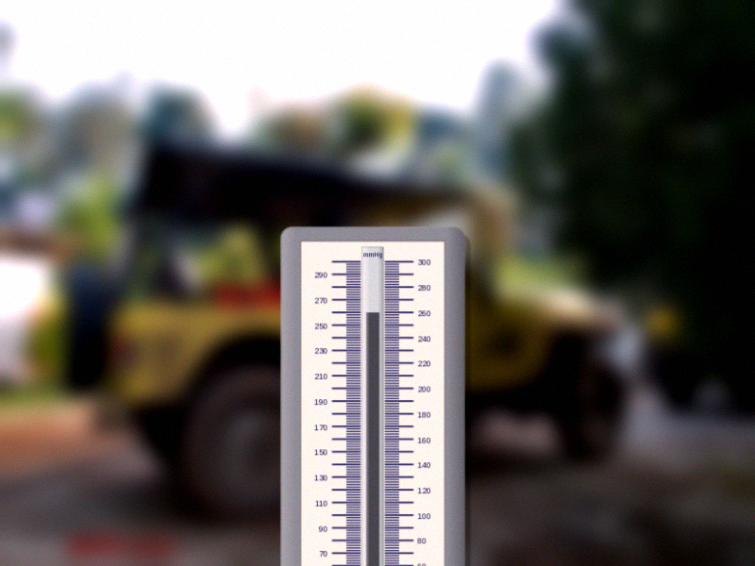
260 mmHg
